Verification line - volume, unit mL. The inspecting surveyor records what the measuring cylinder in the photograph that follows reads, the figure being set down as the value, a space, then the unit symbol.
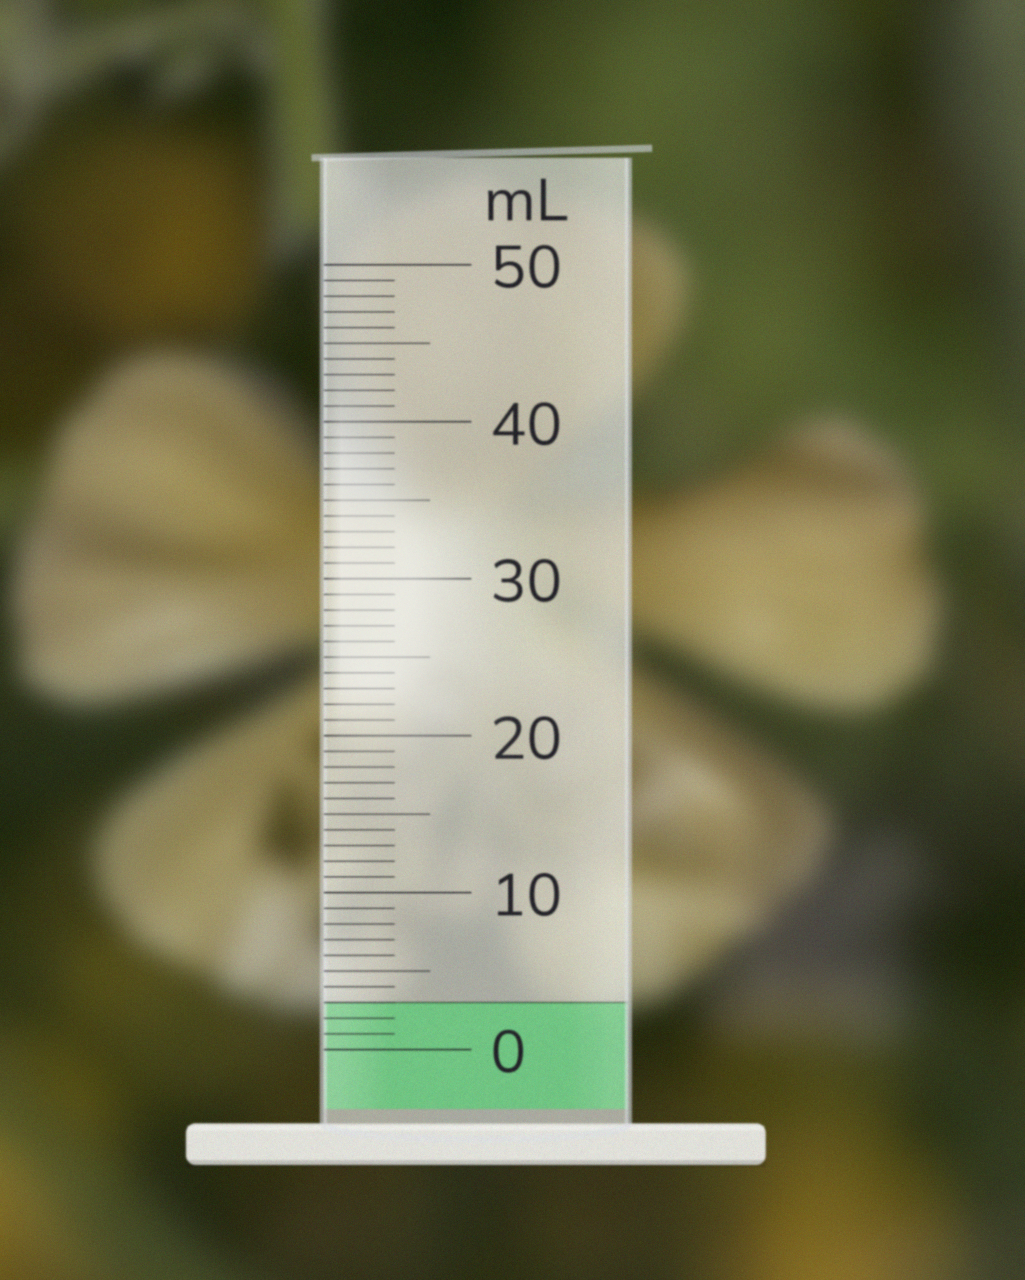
3 mL
